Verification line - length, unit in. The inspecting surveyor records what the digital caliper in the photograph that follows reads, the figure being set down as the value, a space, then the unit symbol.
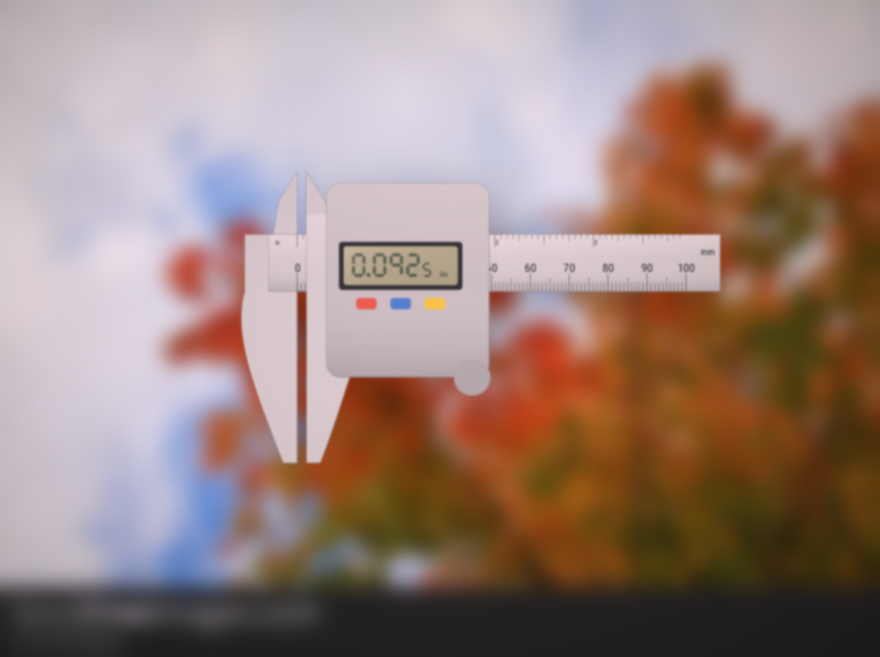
0.0925 in
